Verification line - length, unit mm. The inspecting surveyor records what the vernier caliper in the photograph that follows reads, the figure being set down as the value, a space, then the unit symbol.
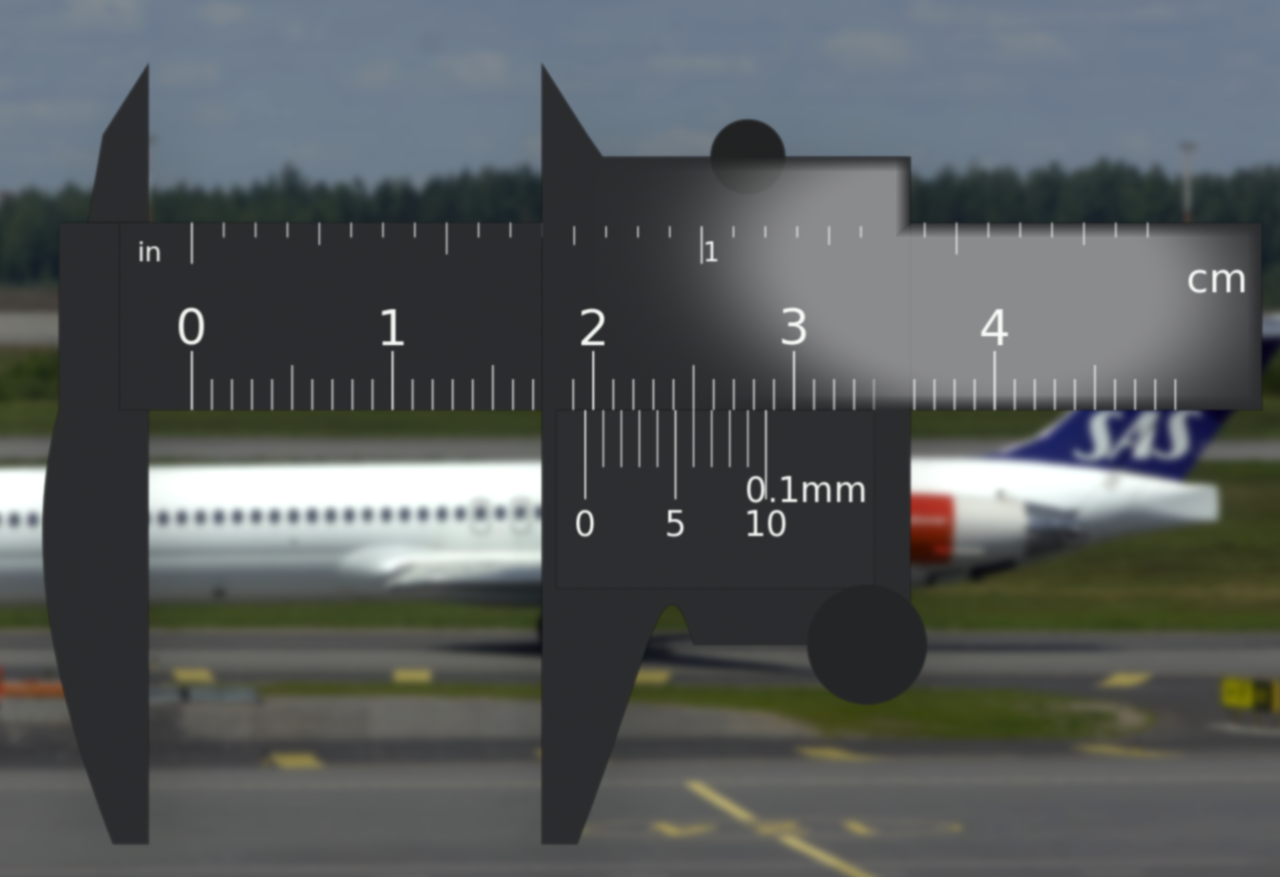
19.6 mm
